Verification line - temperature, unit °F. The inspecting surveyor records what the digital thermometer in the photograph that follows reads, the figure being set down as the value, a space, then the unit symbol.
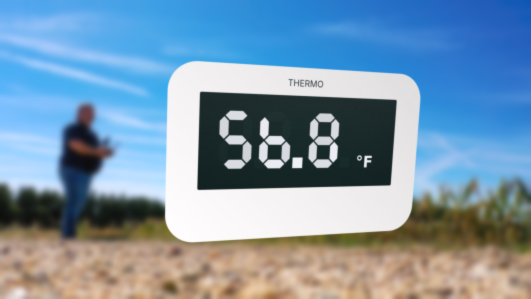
56.8 °F
